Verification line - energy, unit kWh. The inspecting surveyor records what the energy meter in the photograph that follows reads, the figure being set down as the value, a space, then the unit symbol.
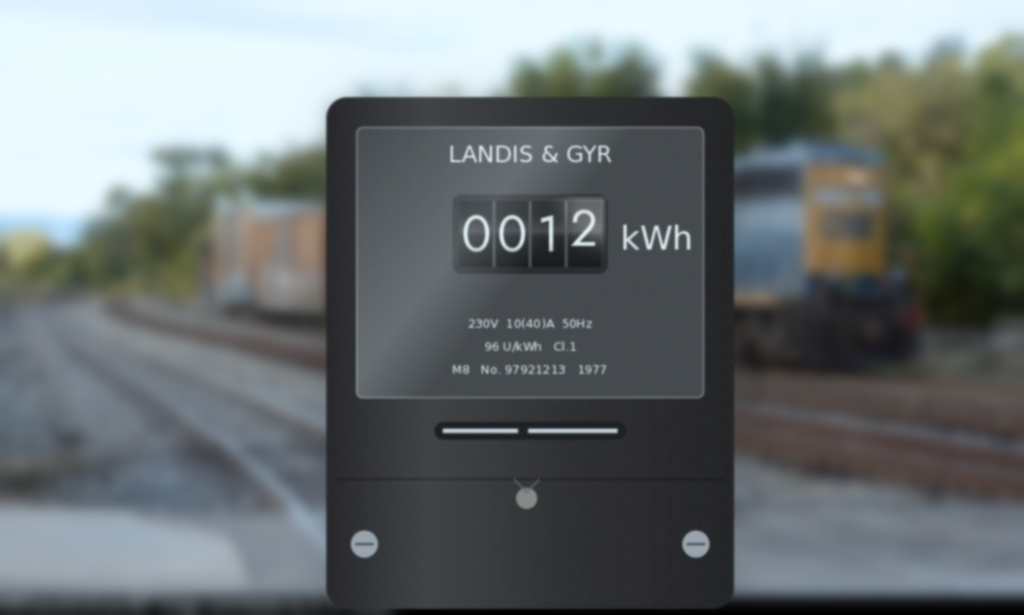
12 kWh
